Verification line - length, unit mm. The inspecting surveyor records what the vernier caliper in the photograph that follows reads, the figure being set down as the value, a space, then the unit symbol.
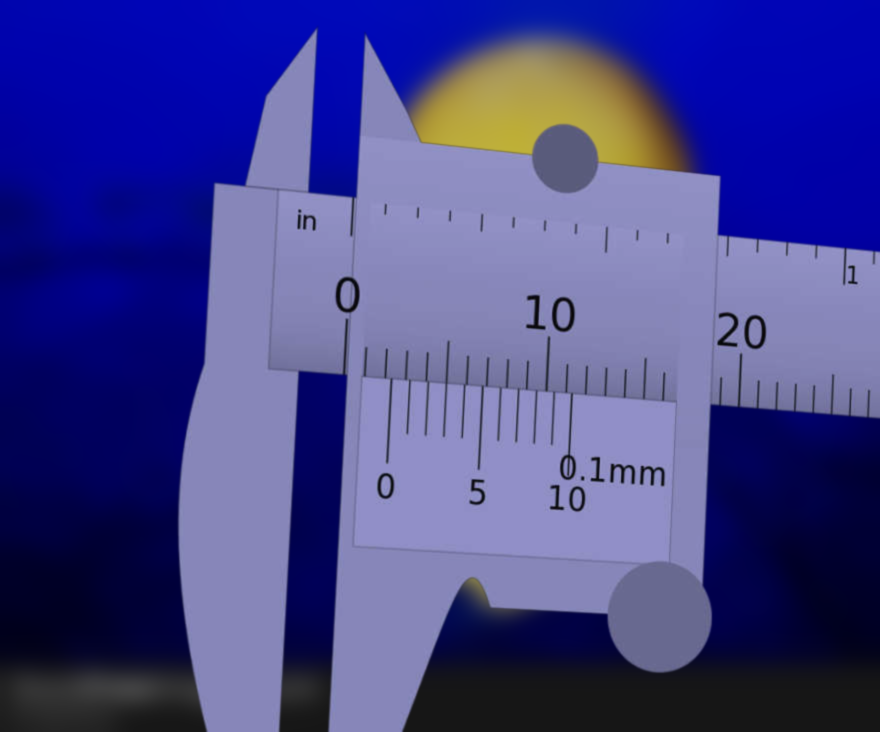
2.3 mm
